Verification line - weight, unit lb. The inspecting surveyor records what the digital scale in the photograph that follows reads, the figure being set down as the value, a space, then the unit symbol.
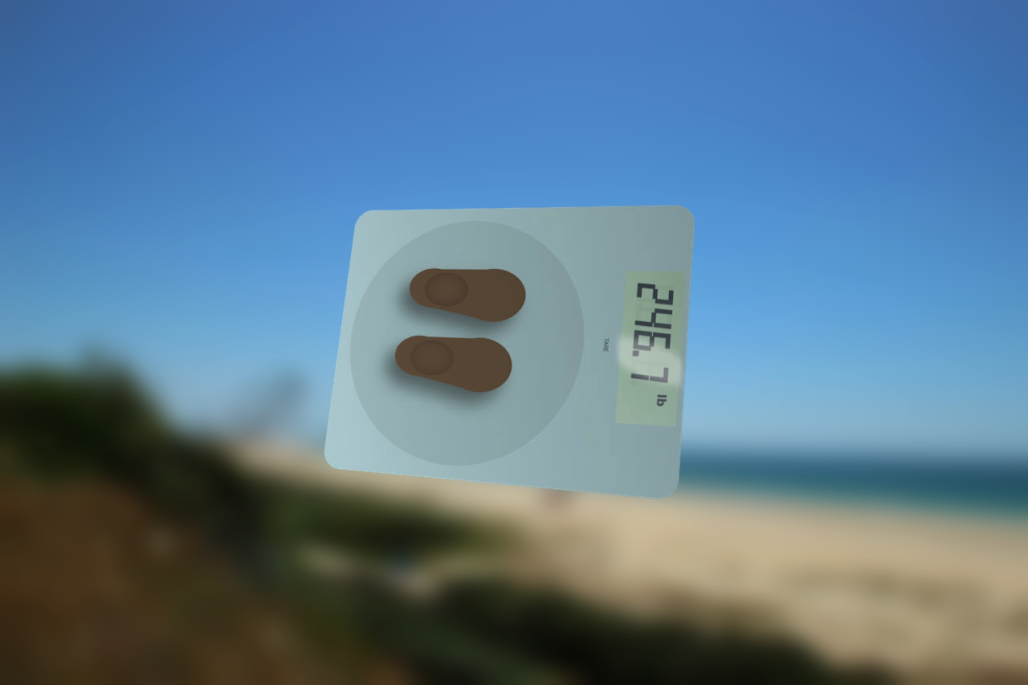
246.7 lb
